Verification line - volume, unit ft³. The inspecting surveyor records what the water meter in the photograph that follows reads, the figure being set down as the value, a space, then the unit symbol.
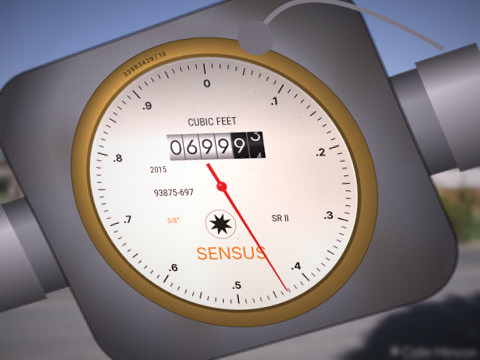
69993.43 ft³
